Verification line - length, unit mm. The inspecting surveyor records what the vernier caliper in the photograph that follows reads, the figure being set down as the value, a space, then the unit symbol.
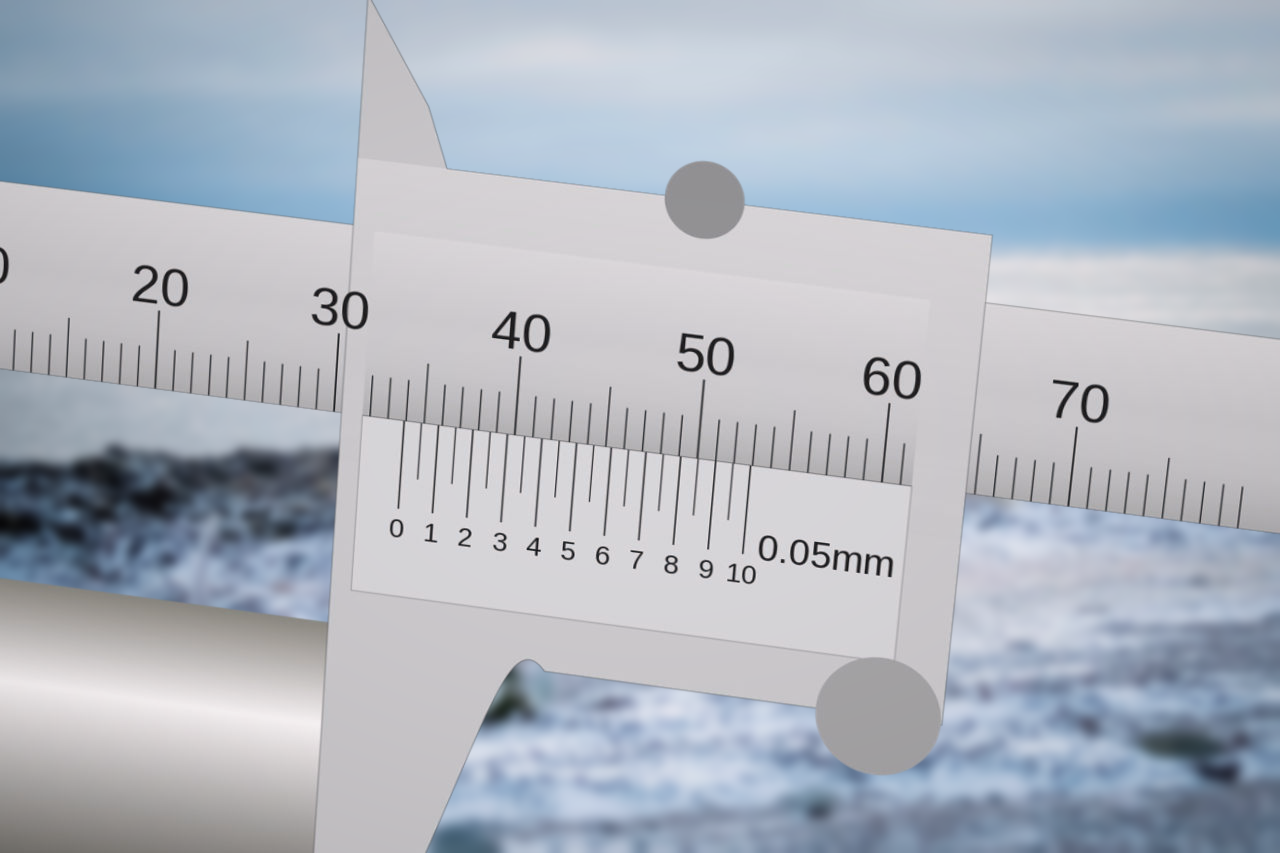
33.9 mm
